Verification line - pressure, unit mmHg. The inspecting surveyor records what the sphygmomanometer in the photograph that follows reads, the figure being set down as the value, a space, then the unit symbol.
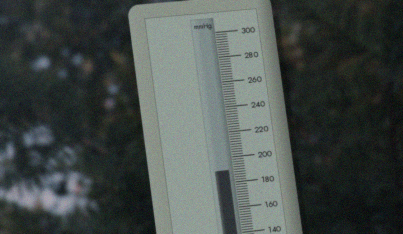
190 mmHg
